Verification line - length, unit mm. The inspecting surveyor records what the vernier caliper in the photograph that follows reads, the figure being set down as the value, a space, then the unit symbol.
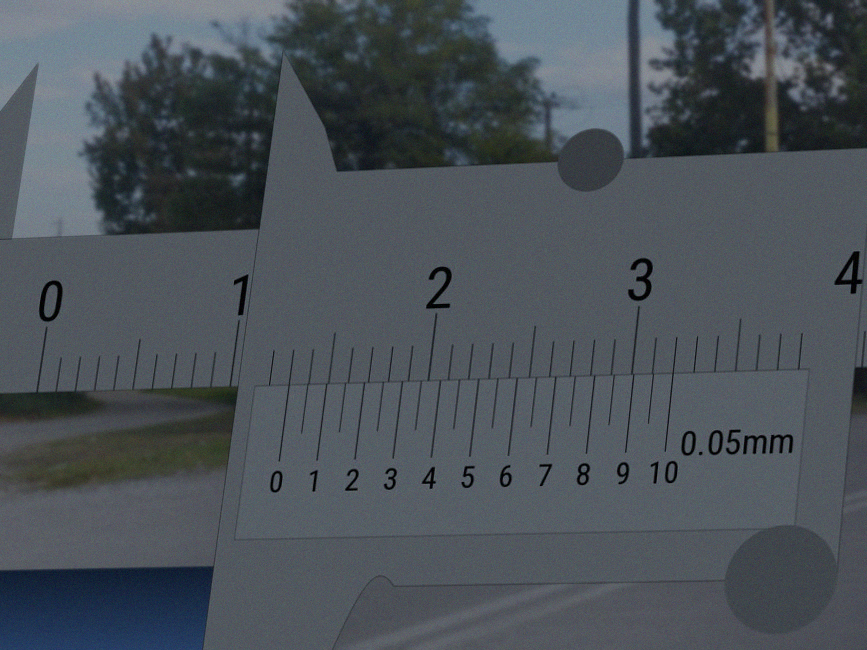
13.0 mm
